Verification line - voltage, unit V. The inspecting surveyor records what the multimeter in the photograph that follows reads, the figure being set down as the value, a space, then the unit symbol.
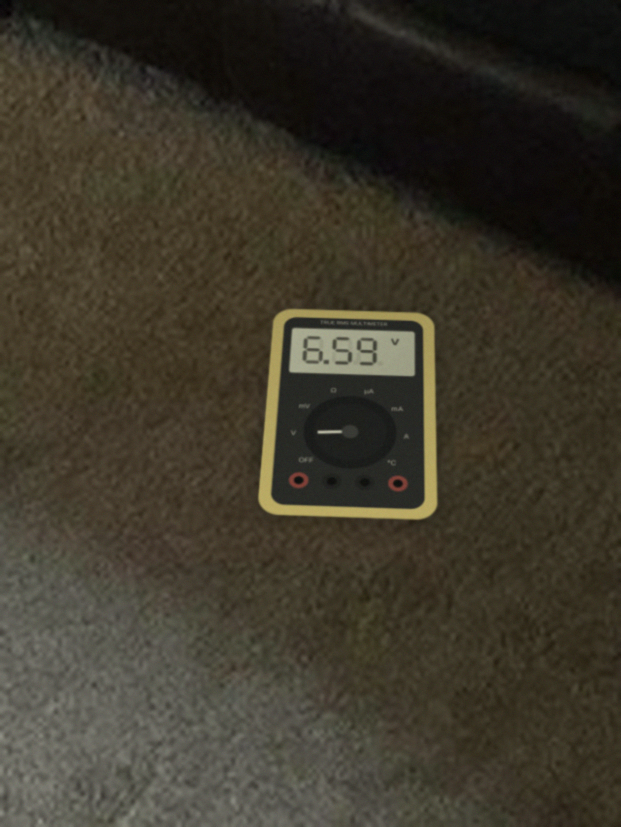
6.59 V
